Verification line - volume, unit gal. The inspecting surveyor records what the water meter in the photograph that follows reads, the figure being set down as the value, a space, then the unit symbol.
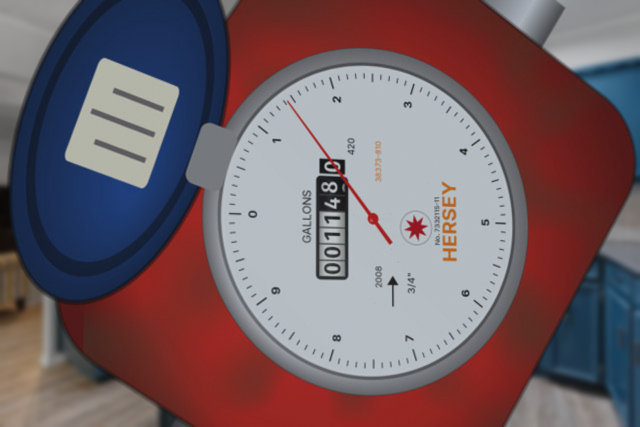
11481.4 gal
